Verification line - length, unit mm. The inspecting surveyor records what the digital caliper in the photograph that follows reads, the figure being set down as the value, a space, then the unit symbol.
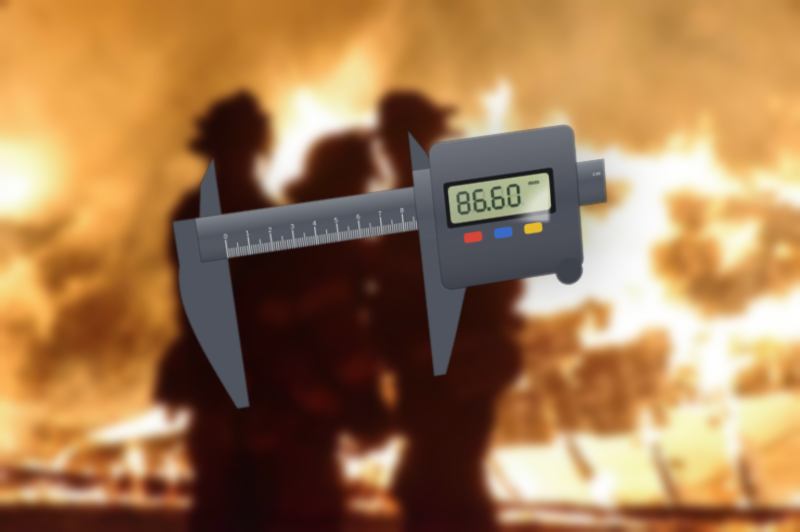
86.60 mm
